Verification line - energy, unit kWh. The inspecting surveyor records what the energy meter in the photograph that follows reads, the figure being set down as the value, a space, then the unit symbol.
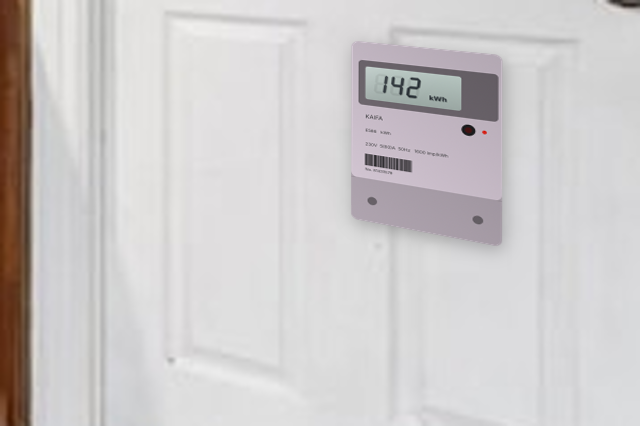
142 kWh
